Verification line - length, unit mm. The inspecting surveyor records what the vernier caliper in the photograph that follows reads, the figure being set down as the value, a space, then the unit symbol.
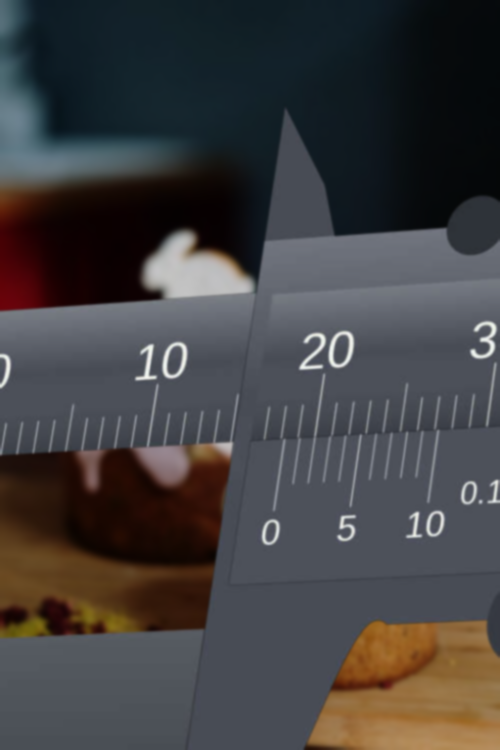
18.2 mm
